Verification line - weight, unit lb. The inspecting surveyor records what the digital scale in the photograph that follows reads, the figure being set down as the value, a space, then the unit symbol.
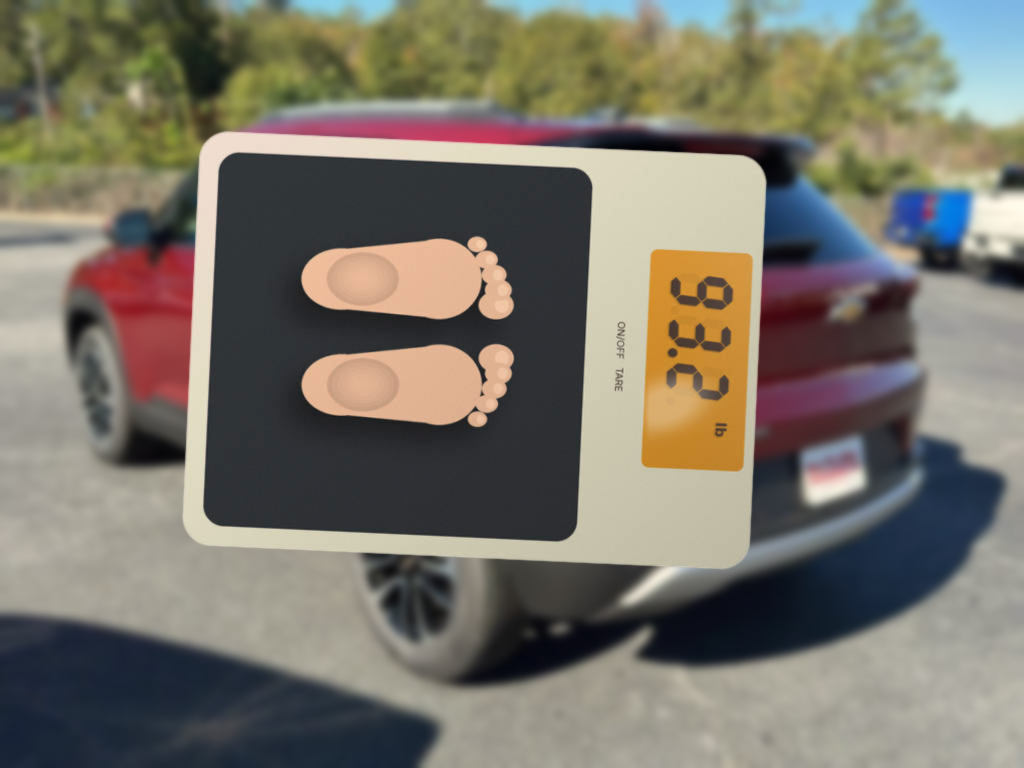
93.2 lb
